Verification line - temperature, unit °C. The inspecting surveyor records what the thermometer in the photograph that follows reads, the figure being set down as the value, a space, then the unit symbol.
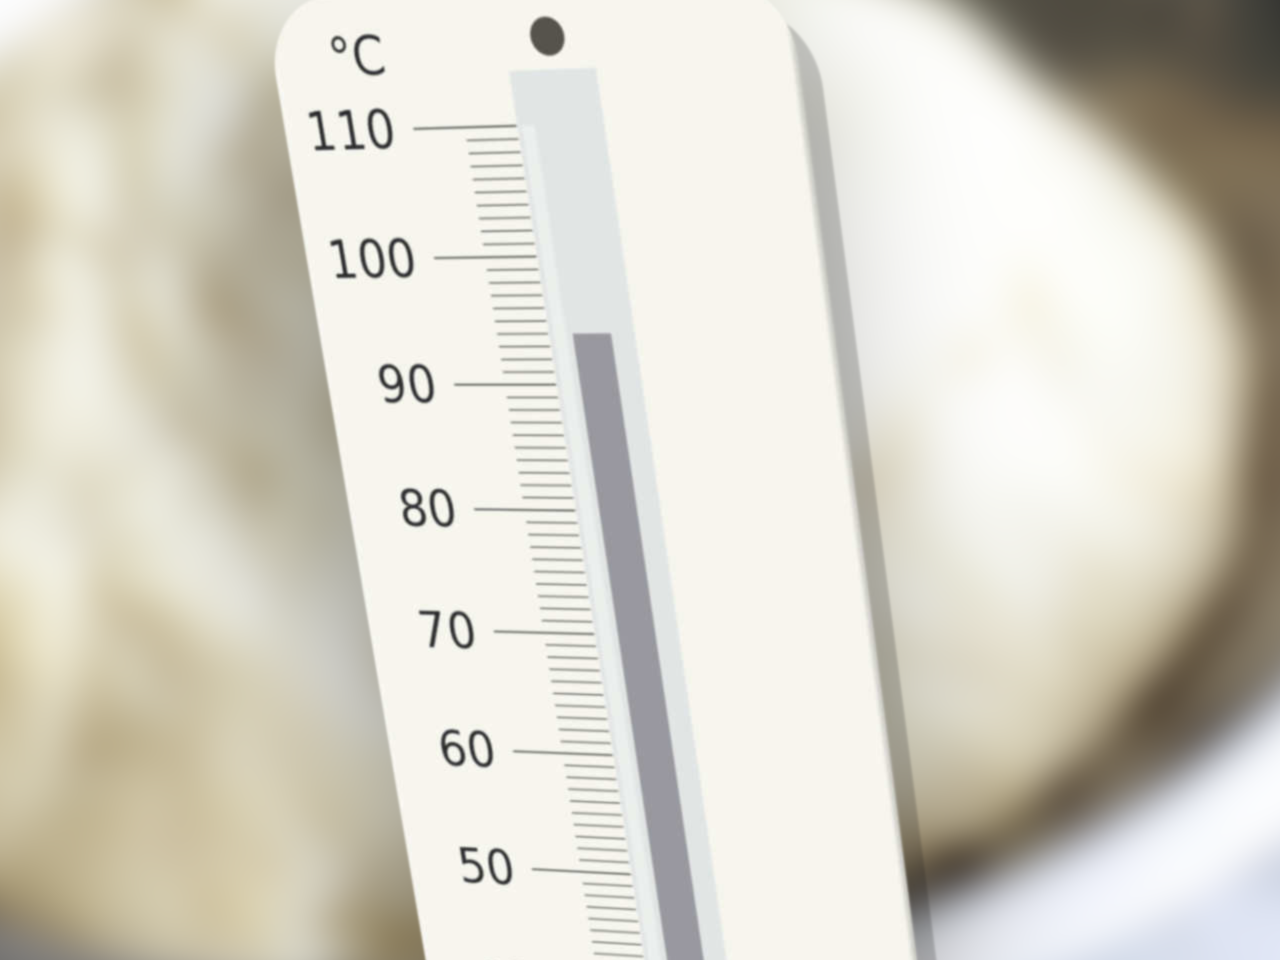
94 °C
